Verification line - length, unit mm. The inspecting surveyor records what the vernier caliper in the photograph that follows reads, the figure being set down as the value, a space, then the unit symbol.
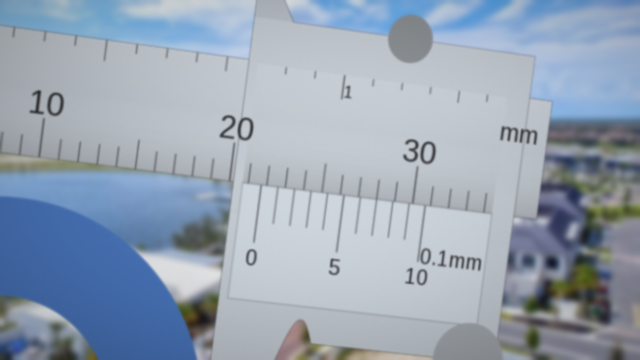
21.7 mm
